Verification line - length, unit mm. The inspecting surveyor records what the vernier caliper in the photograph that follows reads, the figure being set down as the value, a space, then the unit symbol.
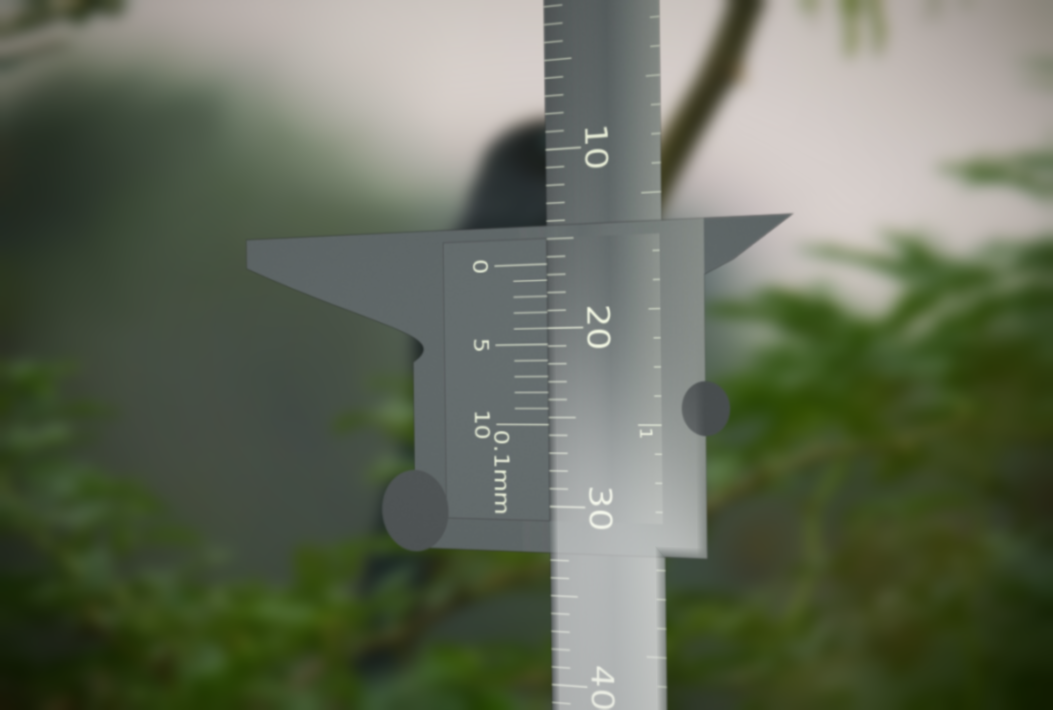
16.4 mm
